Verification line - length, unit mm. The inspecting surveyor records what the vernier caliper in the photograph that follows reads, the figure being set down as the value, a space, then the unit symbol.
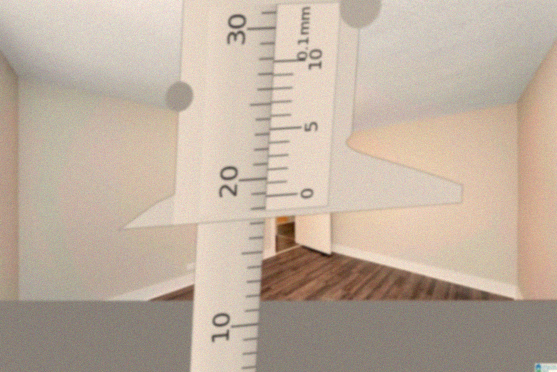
18.8 mm
